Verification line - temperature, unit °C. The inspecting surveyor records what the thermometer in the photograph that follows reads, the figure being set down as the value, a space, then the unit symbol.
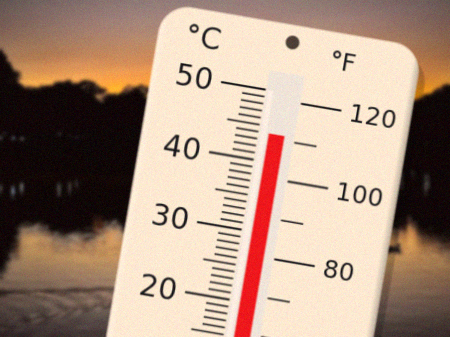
44 °C
